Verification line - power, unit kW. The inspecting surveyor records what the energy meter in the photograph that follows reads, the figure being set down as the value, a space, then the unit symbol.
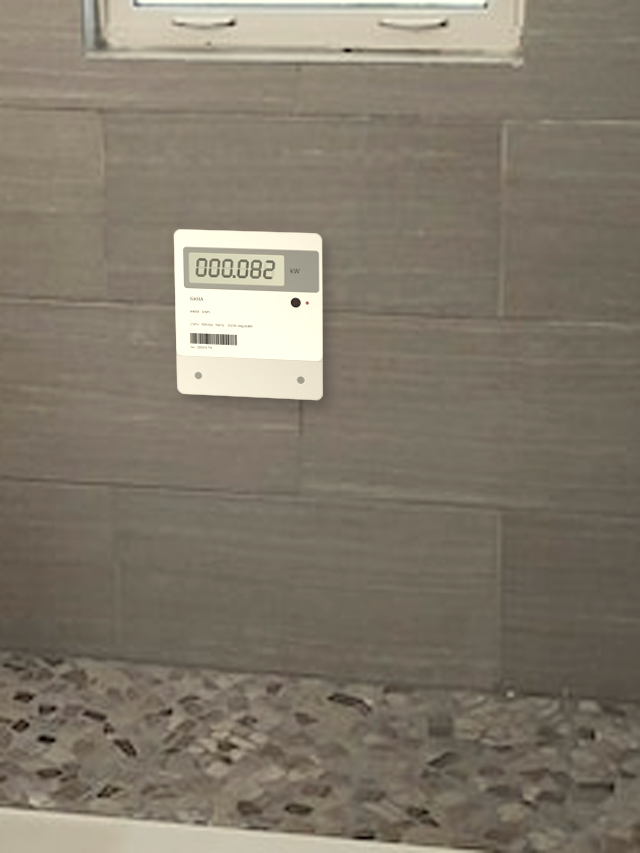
0.082 kW
